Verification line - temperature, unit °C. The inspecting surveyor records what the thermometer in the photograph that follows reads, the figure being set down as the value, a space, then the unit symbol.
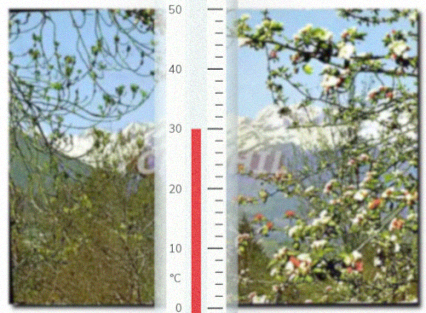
30 °C
